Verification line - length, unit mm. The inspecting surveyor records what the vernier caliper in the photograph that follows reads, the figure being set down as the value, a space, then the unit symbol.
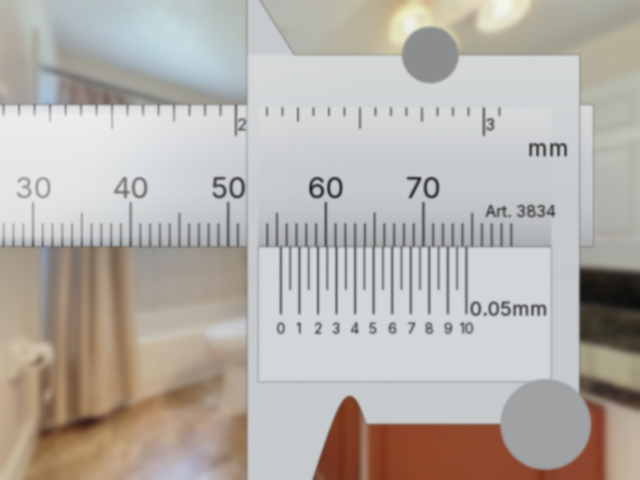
55.4 mm
